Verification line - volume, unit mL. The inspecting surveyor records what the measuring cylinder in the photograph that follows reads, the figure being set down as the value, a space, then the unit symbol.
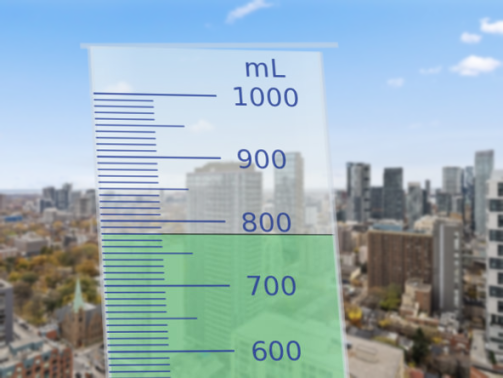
780 mL
